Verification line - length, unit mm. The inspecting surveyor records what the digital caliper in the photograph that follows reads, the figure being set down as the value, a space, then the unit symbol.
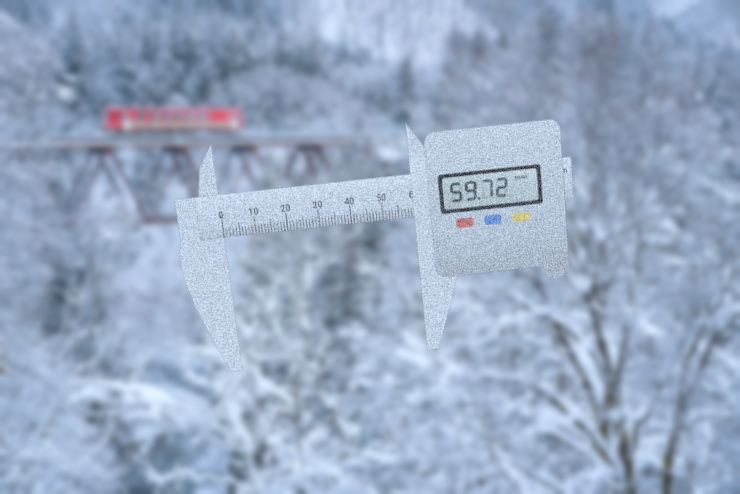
59.72 mm
